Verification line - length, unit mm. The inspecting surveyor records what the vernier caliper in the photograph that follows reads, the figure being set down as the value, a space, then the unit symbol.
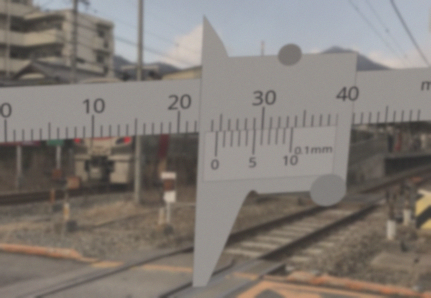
24.6 mm
